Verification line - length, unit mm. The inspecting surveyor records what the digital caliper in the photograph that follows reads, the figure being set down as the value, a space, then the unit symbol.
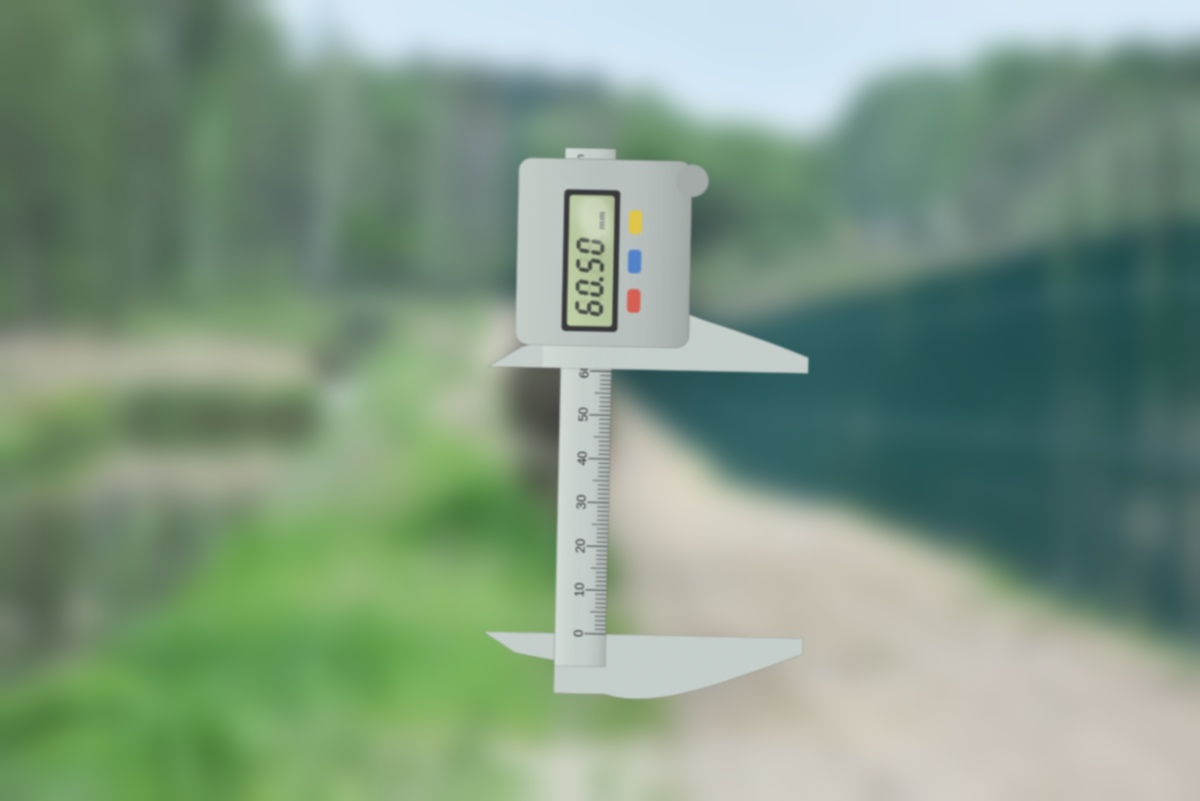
60.50 mm
